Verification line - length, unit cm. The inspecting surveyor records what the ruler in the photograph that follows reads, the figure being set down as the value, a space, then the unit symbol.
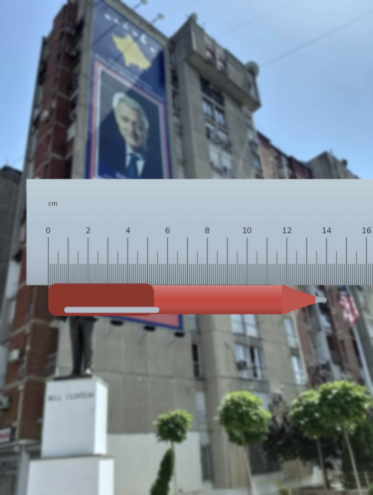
14 cm
